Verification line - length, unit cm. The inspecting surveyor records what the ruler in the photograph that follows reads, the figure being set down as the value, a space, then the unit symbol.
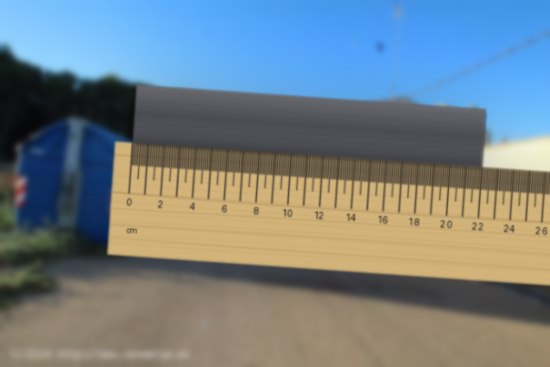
22 cm
